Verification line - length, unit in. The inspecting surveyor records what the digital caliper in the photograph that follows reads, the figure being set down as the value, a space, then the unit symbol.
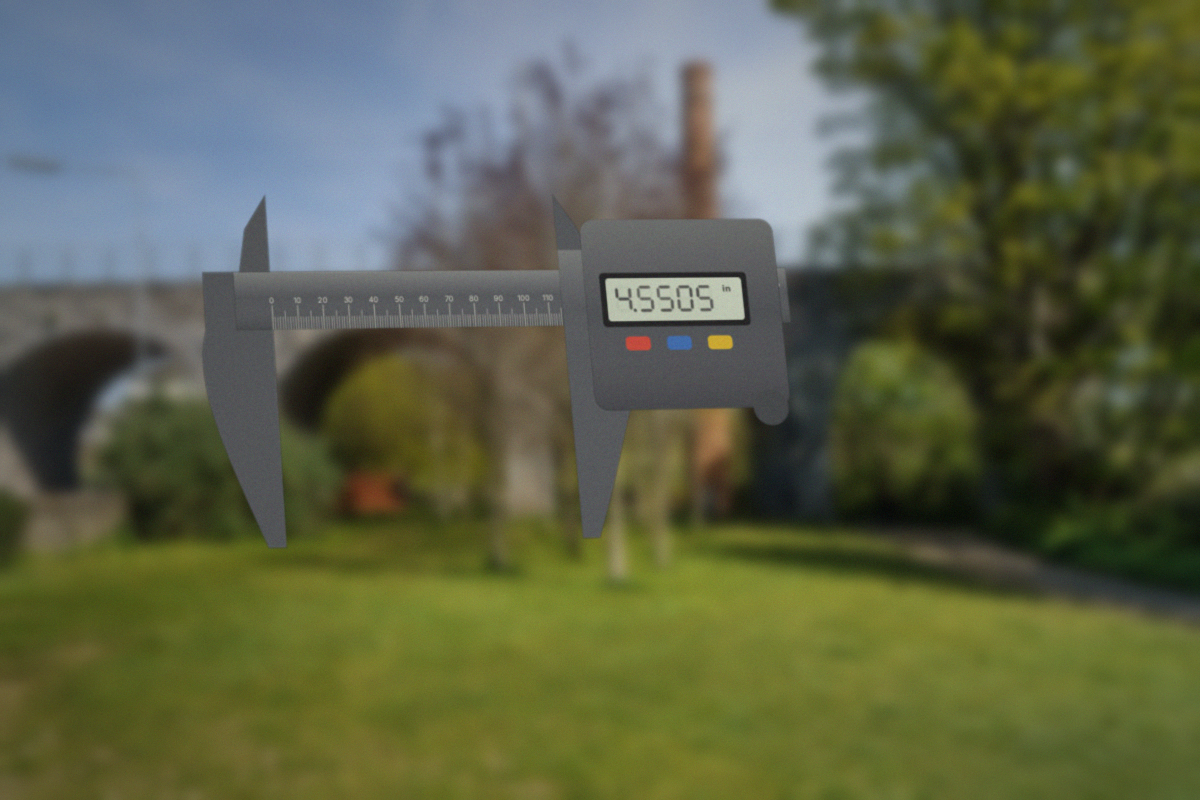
4.5505 in
